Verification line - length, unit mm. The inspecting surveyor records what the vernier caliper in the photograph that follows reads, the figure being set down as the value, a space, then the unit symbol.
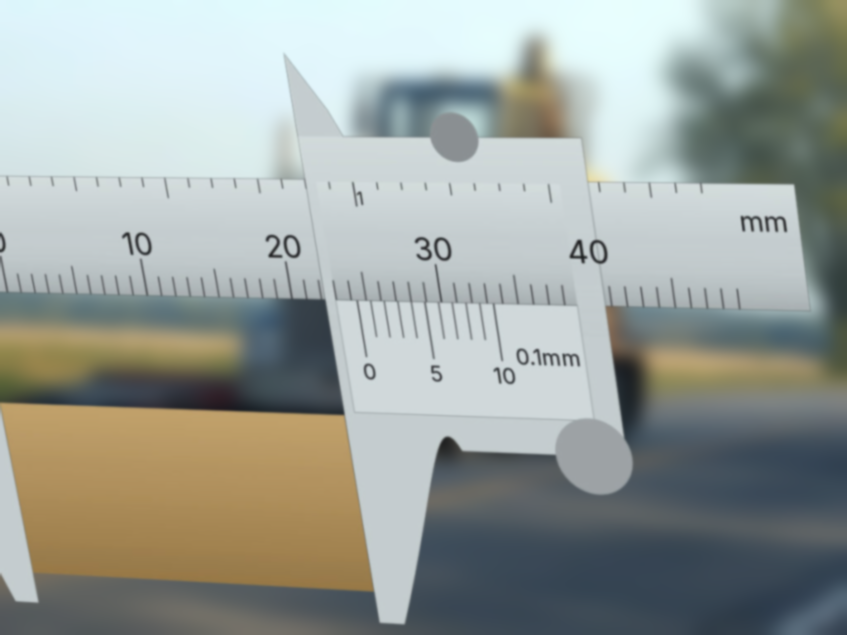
24.4 mm
